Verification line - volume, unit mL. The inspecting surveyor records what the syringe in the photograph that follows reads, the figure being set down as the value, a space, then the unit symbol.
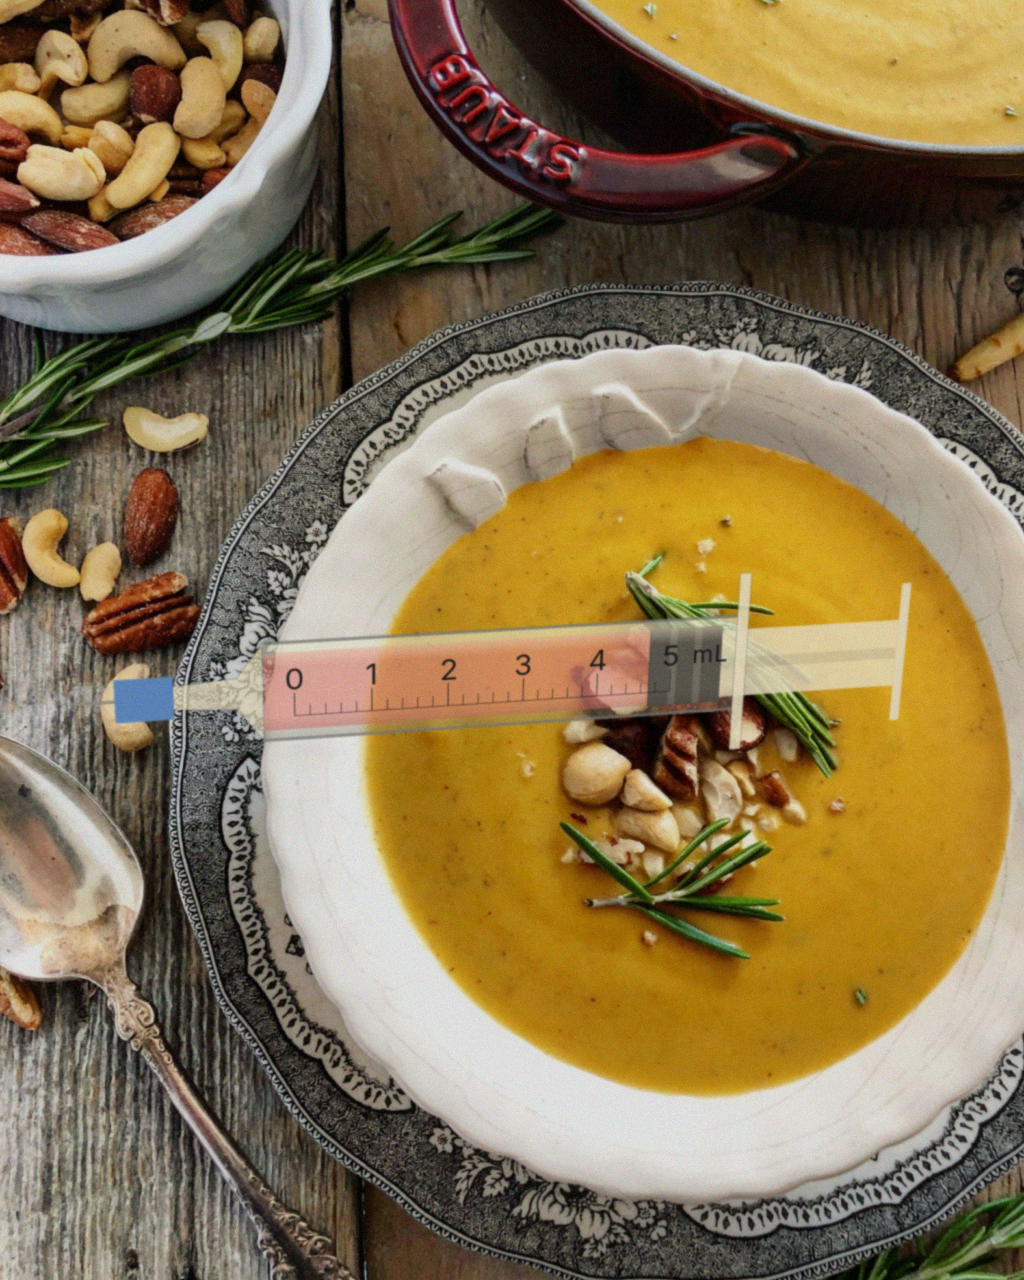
4.7 mL
